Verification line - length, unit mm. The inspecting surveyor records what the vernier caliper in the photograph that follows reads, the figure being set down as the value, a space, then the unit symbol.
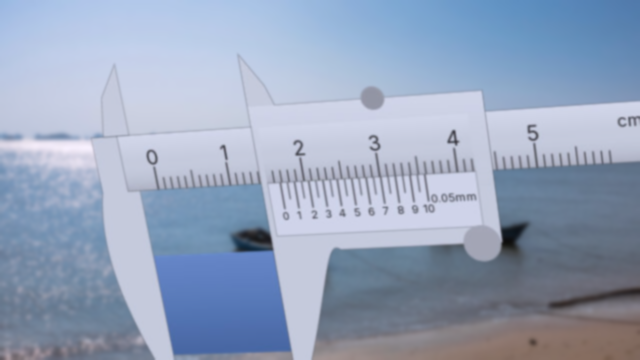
16.8 mm
